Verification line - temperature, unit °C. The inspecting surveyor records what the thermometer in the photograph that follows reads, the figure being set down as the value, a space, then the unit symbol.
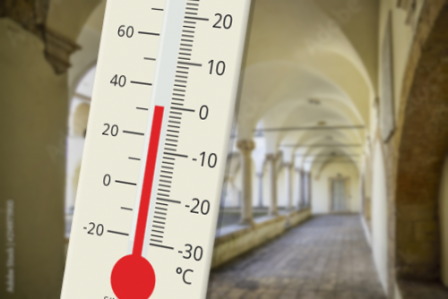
0 °C
